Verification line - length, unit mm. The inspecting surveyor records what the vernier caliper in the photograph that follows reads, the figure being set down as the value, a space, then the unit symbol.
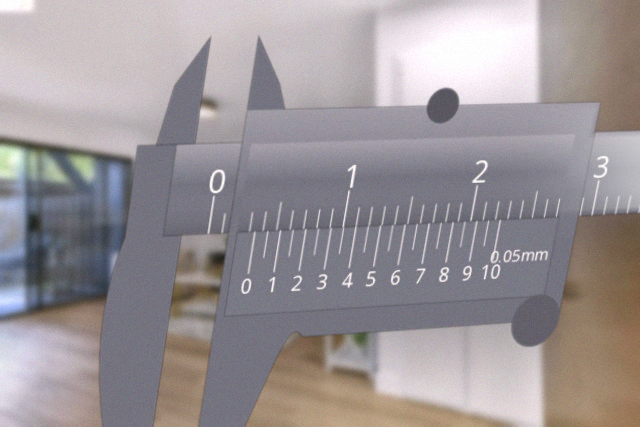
3.4 mm
